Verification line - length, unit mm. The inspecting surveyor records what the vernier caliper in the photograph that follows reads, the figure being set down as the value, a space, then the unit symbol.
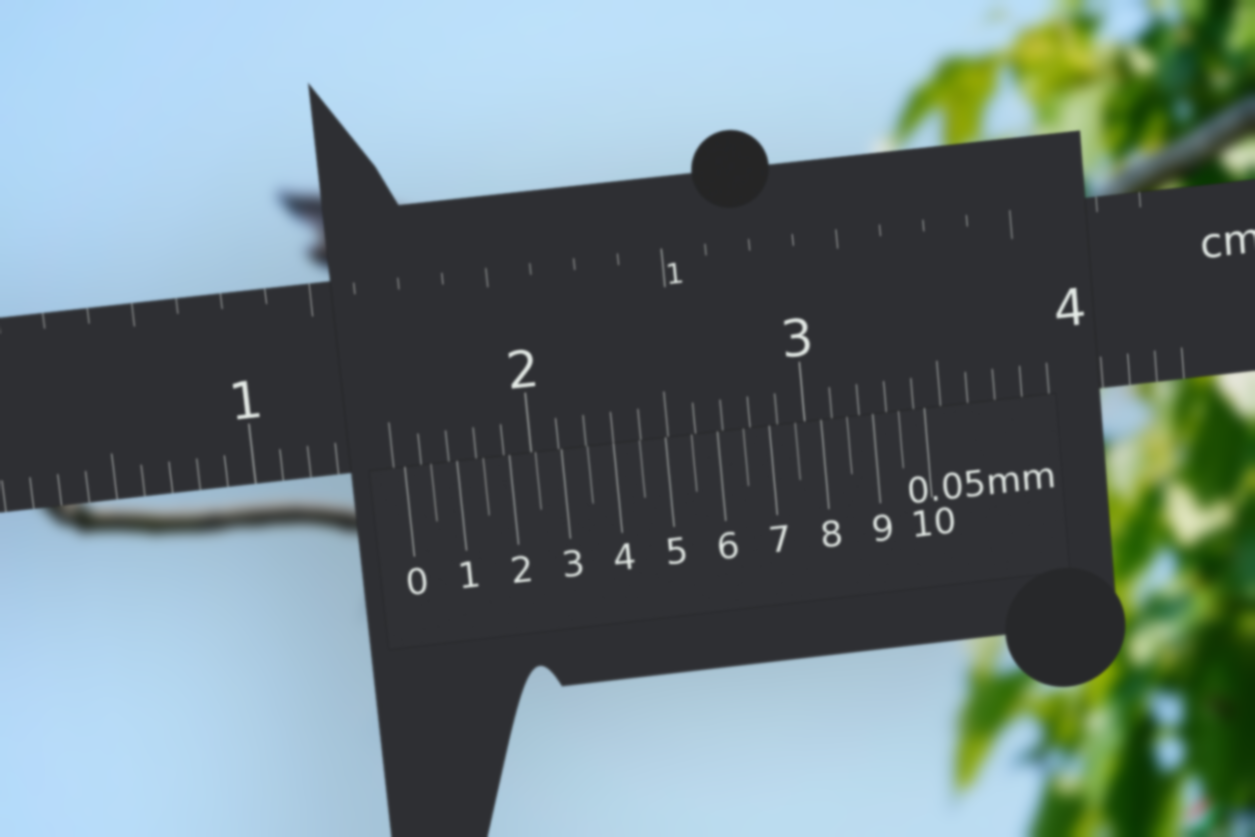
15.4 mm
